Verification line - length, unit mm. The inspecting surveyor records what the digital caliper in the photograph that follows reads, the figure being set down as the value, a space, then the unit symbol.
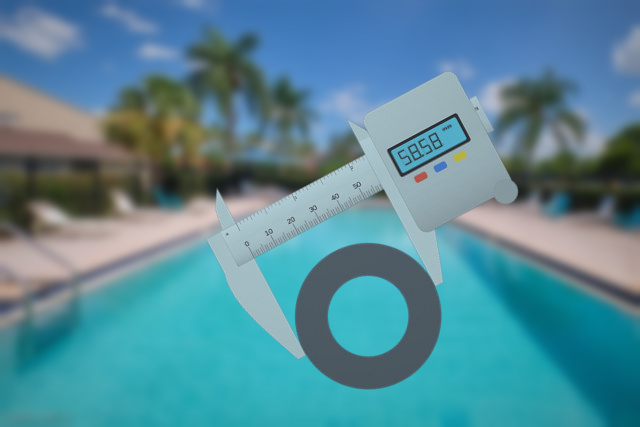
58.58 mm
